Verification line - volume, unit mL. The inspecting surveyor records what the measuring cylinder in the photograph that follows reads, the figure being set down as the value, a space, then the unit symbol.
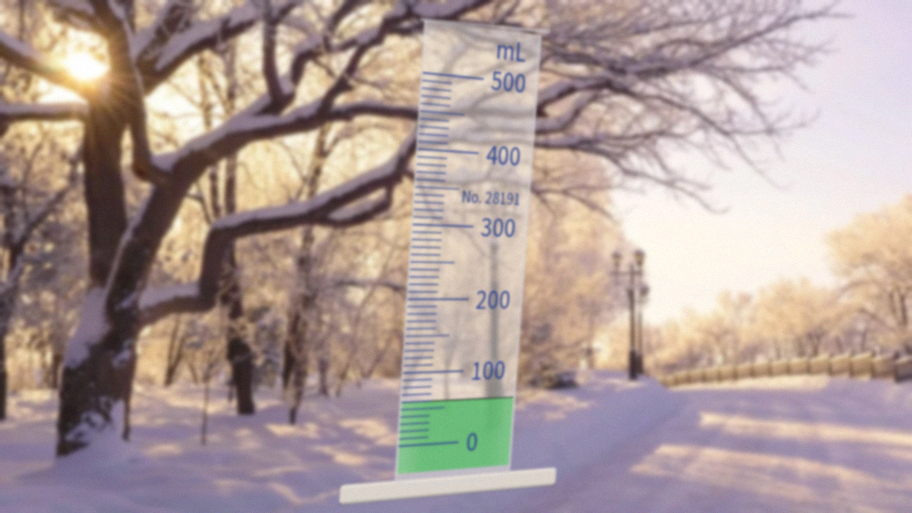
60 mL
